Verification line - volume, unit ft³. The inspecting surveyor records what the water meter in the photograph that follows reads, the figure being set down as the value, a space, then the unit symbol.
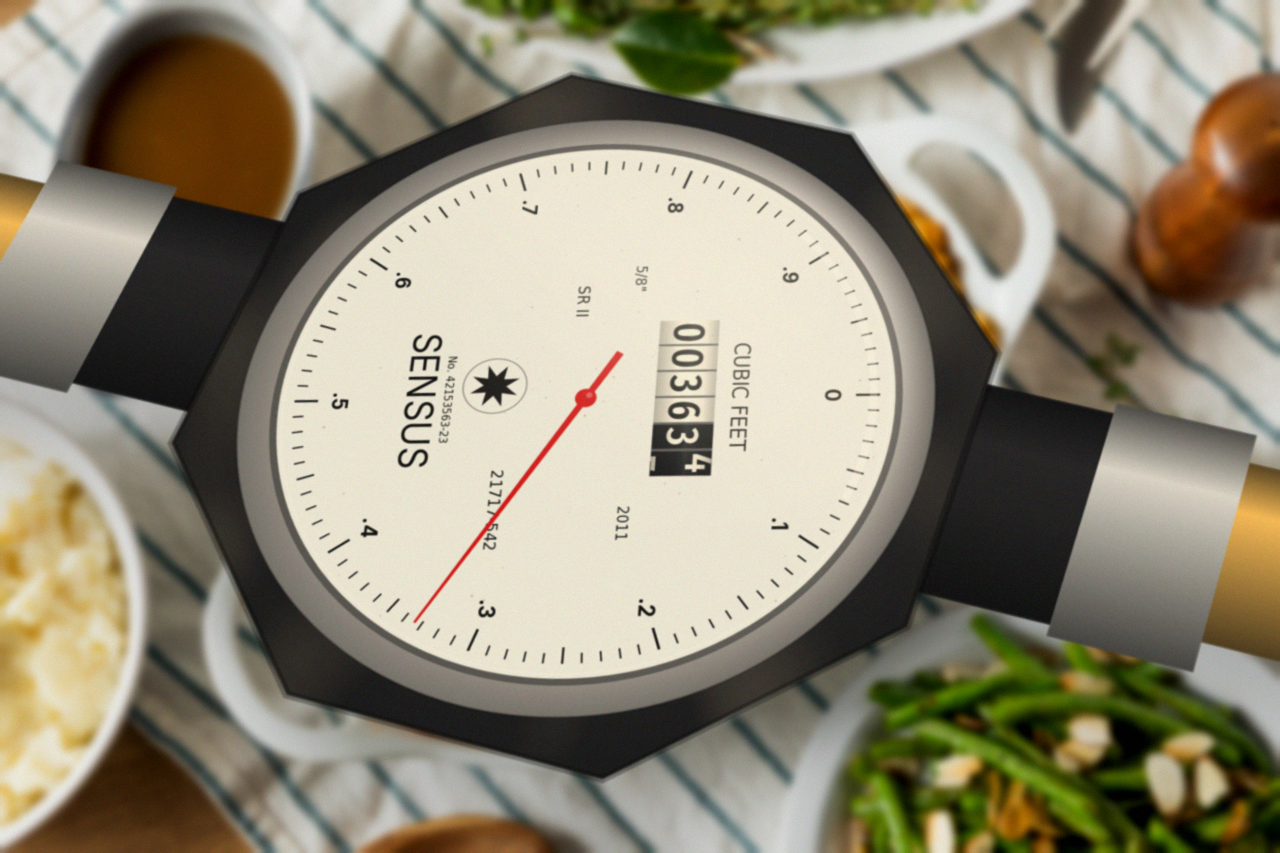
3634.33 ft³
